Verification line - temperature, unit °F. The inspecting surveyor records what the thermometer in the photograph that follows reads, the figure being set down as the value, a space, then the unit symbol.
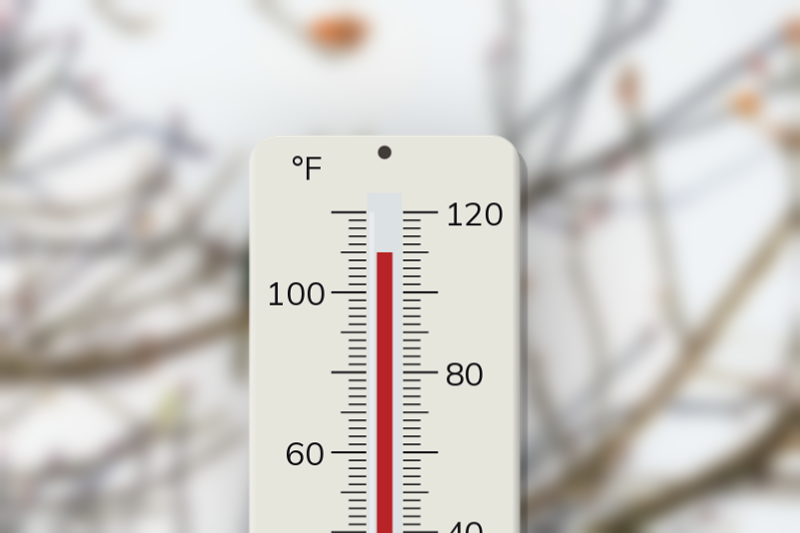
110 °F
